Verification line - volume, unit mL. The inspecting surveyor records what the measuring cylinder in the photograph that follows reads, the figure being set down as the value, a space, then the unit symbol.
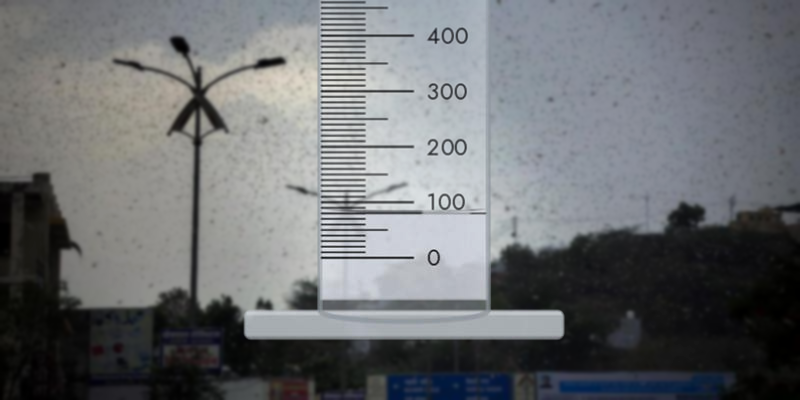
80 mL
